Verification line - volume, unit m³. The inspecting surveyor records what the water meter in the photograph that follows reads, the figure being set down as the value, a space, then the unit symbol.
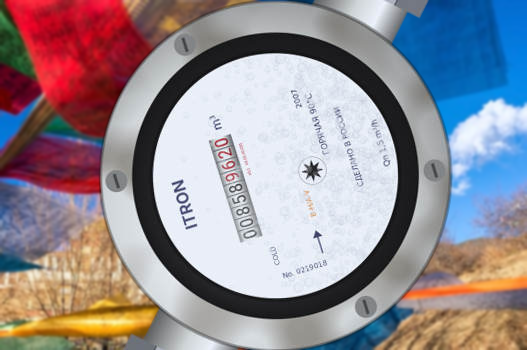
858.9620 m³
